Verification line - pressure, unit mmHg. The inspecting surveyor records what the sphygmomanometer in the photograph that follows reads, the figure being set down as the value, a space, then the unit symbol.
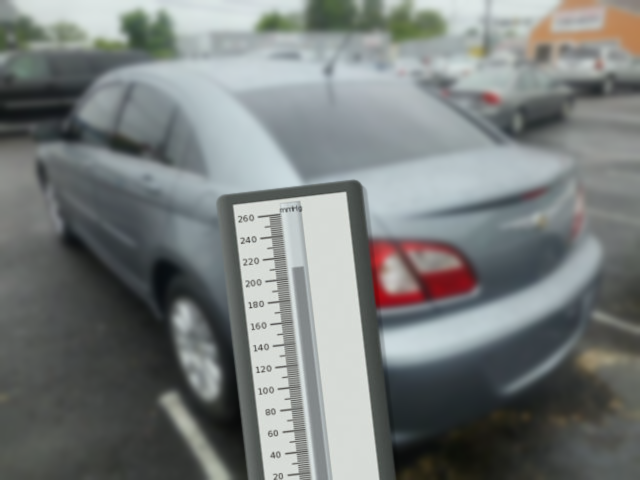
210 mmHg
